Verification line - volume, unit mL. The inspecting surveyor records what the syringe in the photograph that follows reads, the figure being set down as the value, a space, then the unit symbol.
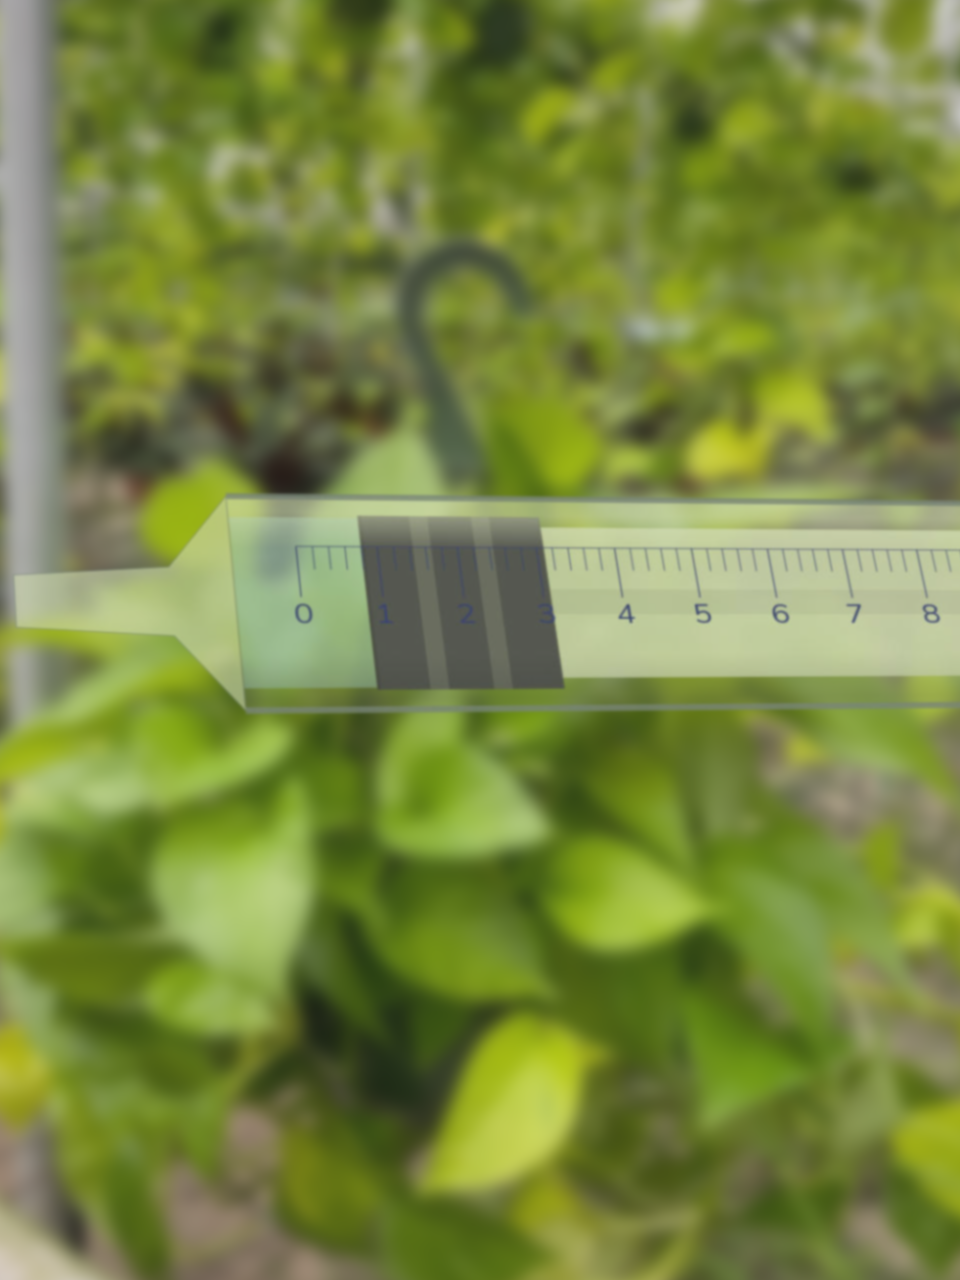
0.8 mL
